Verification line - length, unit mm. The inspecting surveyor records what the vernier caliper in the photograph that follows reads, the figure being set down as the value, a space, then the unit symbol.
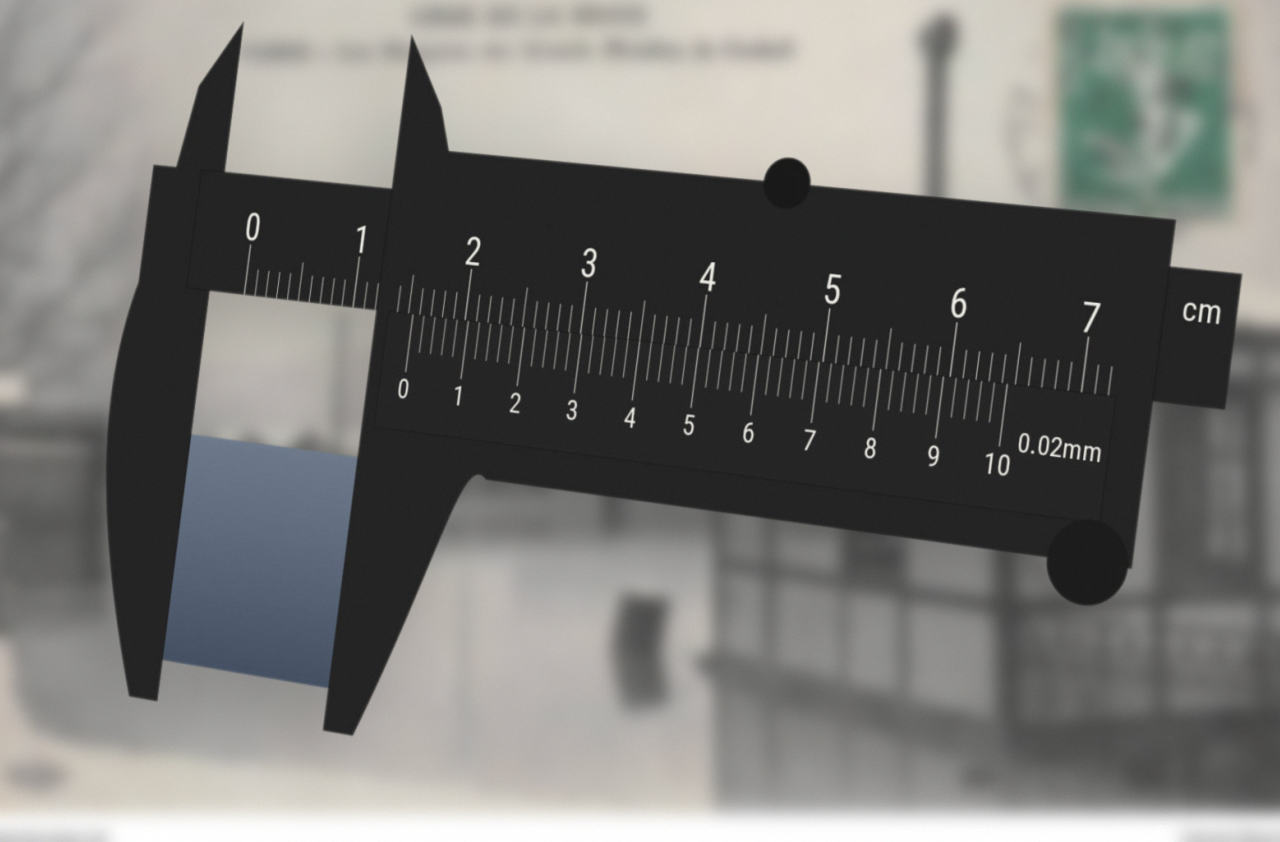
15.4 mm
